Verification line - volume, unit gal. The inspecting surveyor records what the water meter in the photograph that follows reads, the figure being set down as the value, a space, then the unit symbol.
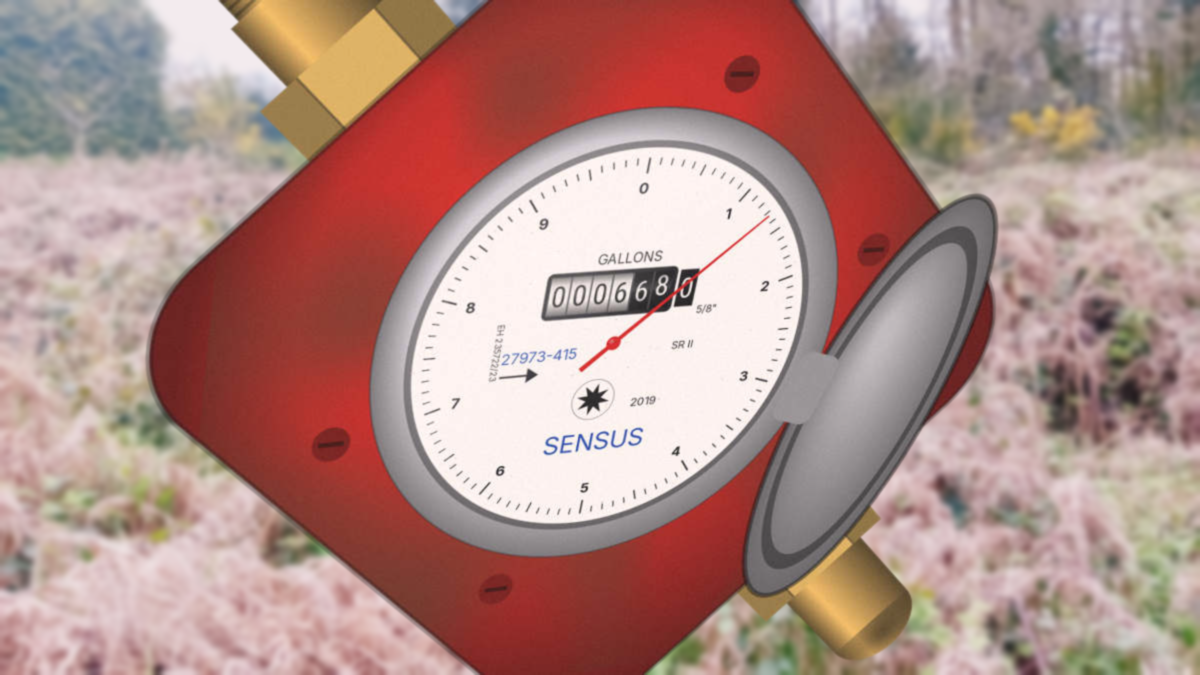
6681.3 gal
